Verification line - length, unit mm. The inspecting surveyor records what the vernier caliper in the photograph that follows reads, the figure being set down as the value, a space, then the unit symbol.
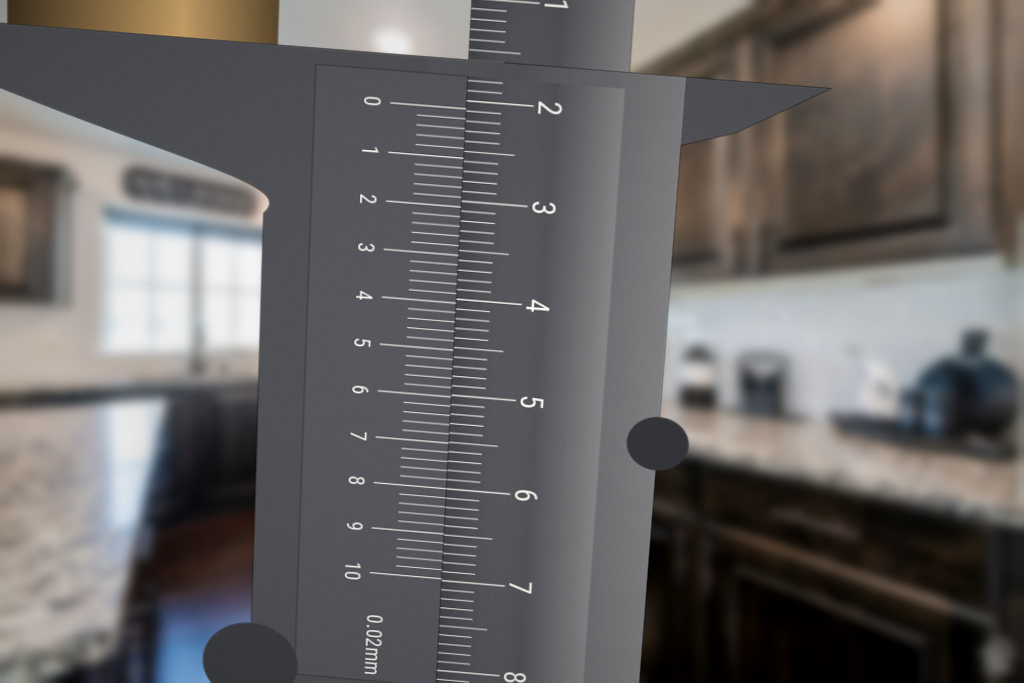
20.8 mm
